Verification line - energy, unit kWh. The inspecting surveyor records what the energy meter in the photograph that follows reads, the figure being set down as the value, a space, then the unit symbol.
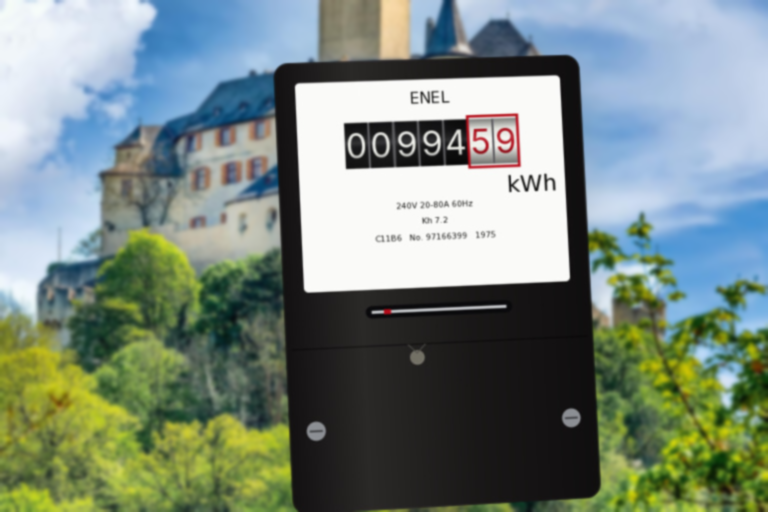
994.59 kWh
